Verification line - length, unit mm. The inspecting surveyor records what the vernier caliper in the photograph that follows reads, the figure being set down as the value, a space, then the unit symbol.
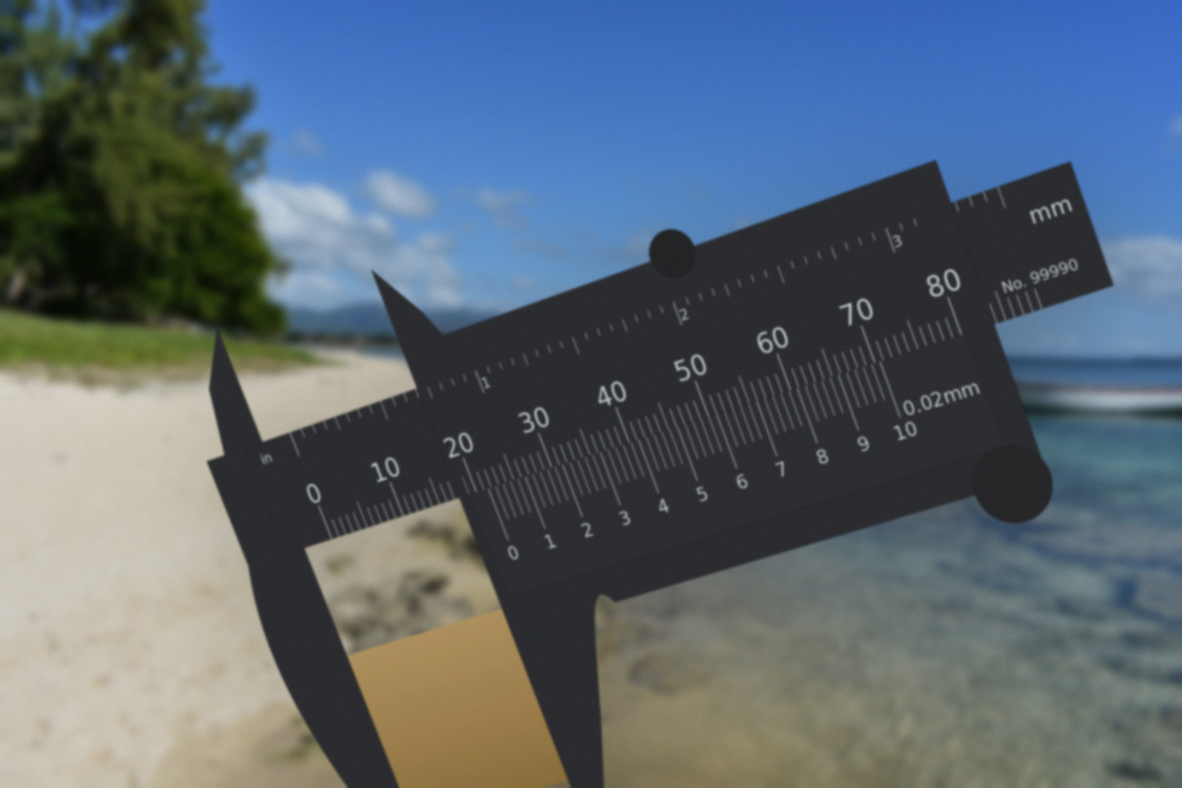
21.6 mm
